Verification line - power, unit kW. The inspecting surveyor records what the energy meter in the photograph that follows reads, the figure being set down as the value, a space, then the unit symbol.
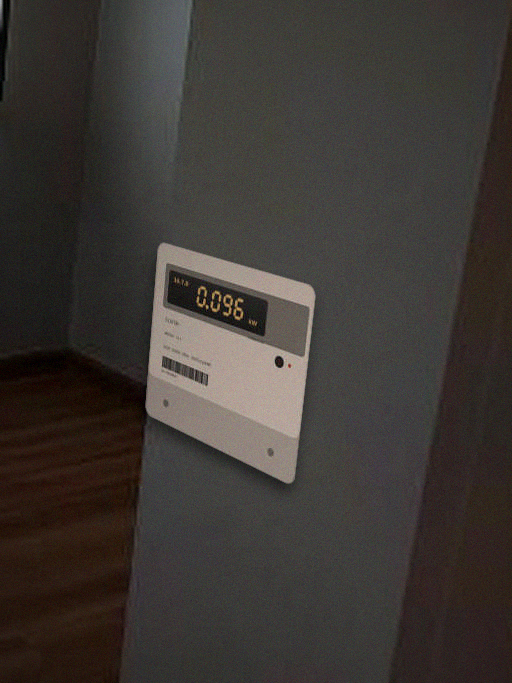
0.096 kW
